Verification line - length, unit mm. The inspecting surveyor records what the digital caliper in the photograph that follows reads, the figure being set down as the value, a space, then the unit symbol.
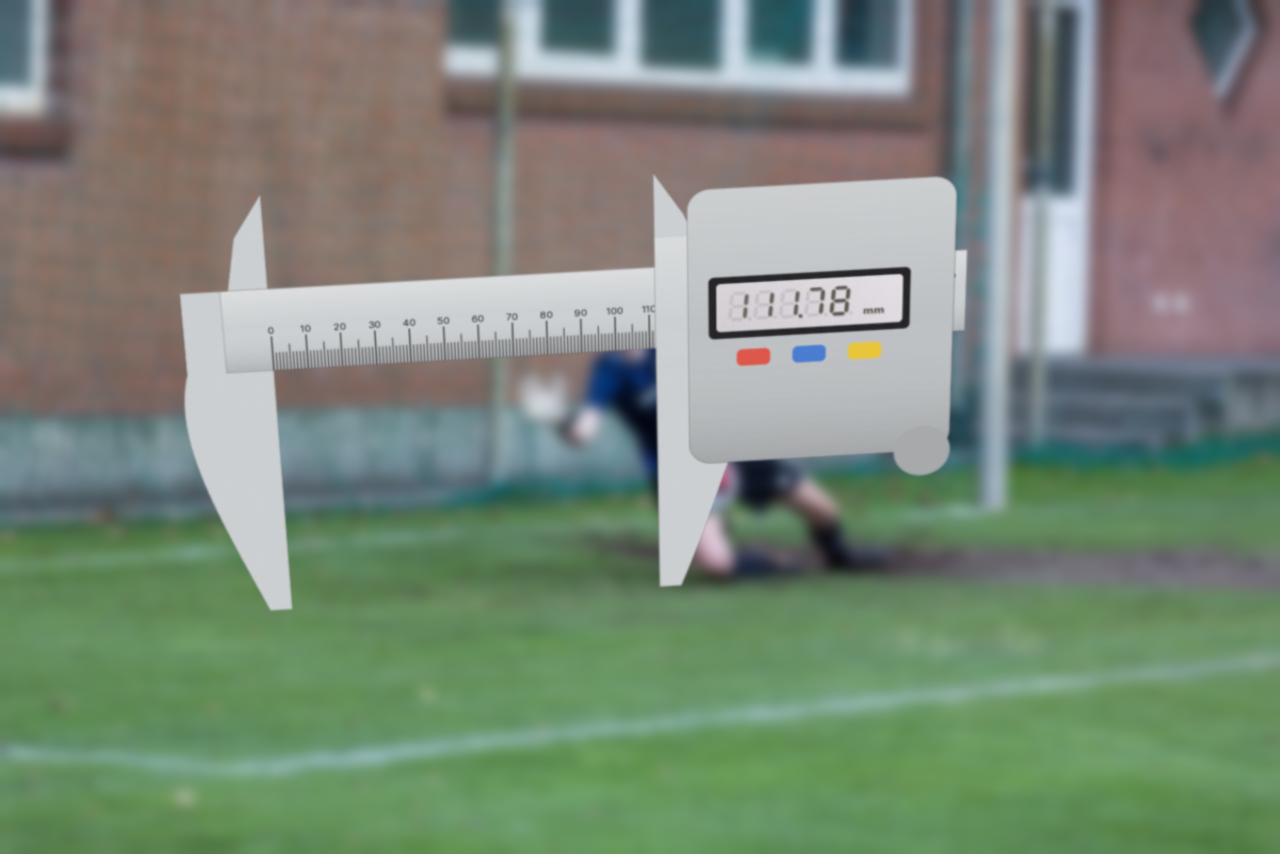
111.78 mm
